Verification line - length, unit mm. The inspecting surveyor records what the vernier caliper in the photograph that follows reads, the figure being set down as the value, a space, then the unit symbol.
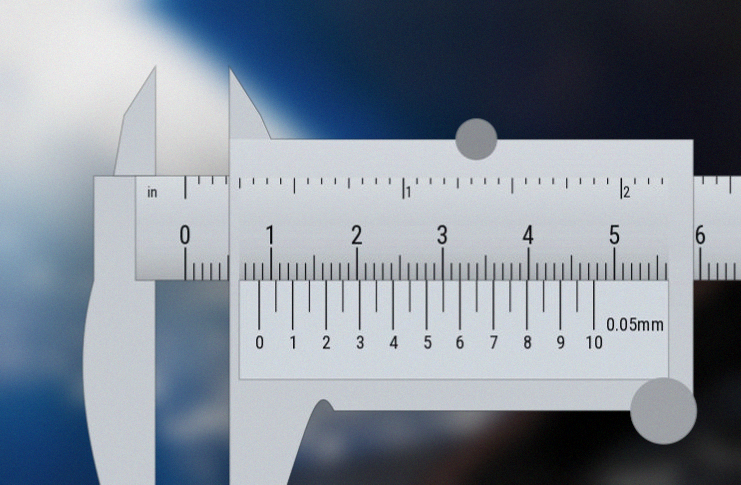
8.6 mm
